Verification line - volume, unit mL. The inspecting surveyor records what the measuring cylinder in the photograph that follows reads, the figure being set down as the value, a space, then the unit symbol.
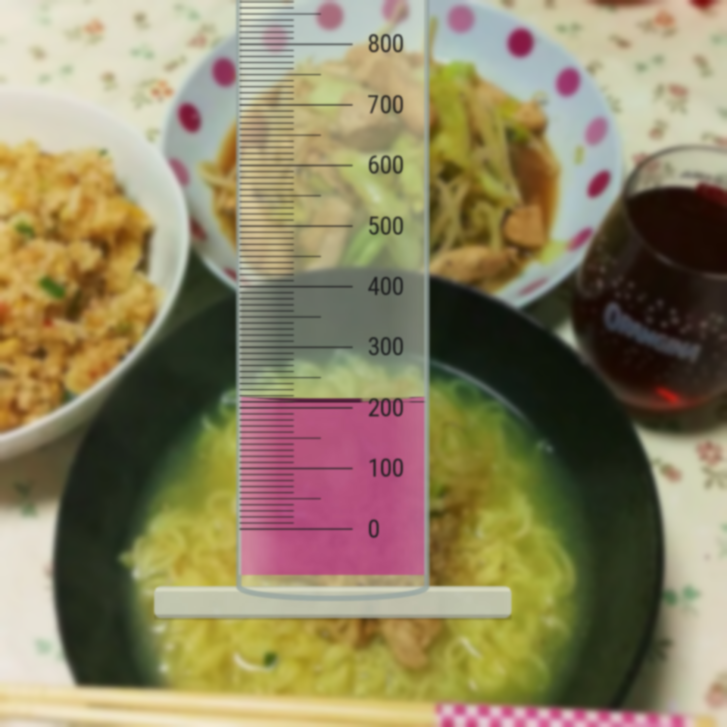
210 mL
